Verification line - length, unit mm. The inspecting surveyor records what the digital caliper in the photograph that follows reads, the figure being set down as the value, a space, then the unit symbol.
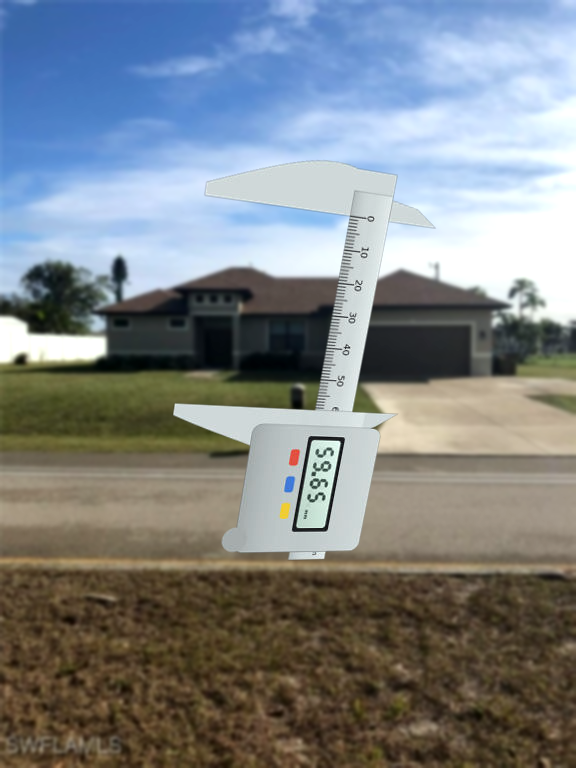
59.65 mm
